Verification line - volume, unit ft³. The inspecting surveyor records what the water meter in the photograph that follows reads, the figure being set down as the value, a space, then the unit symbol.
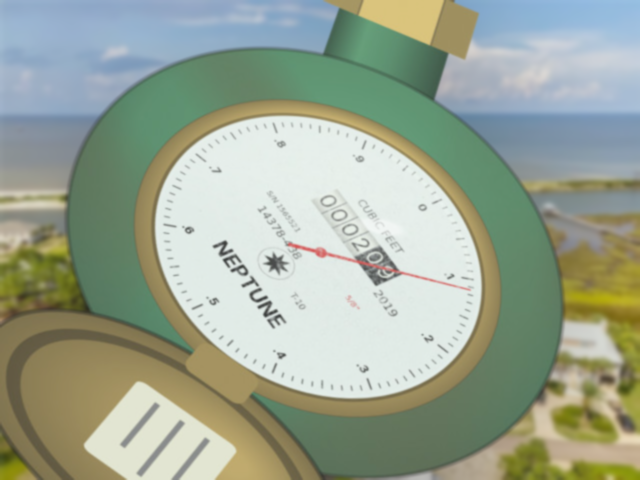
209.11 ft³
